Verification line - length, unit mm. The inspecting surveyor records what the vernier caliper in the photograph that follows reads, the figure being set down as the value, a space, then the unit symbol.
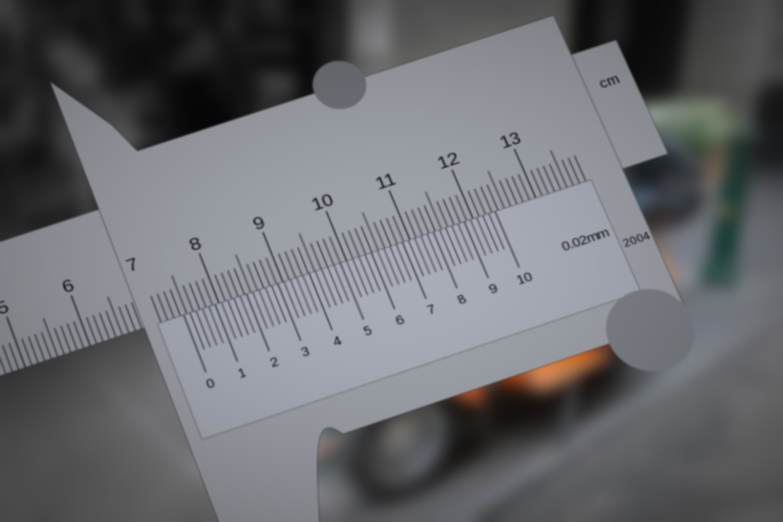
74.5 mm
